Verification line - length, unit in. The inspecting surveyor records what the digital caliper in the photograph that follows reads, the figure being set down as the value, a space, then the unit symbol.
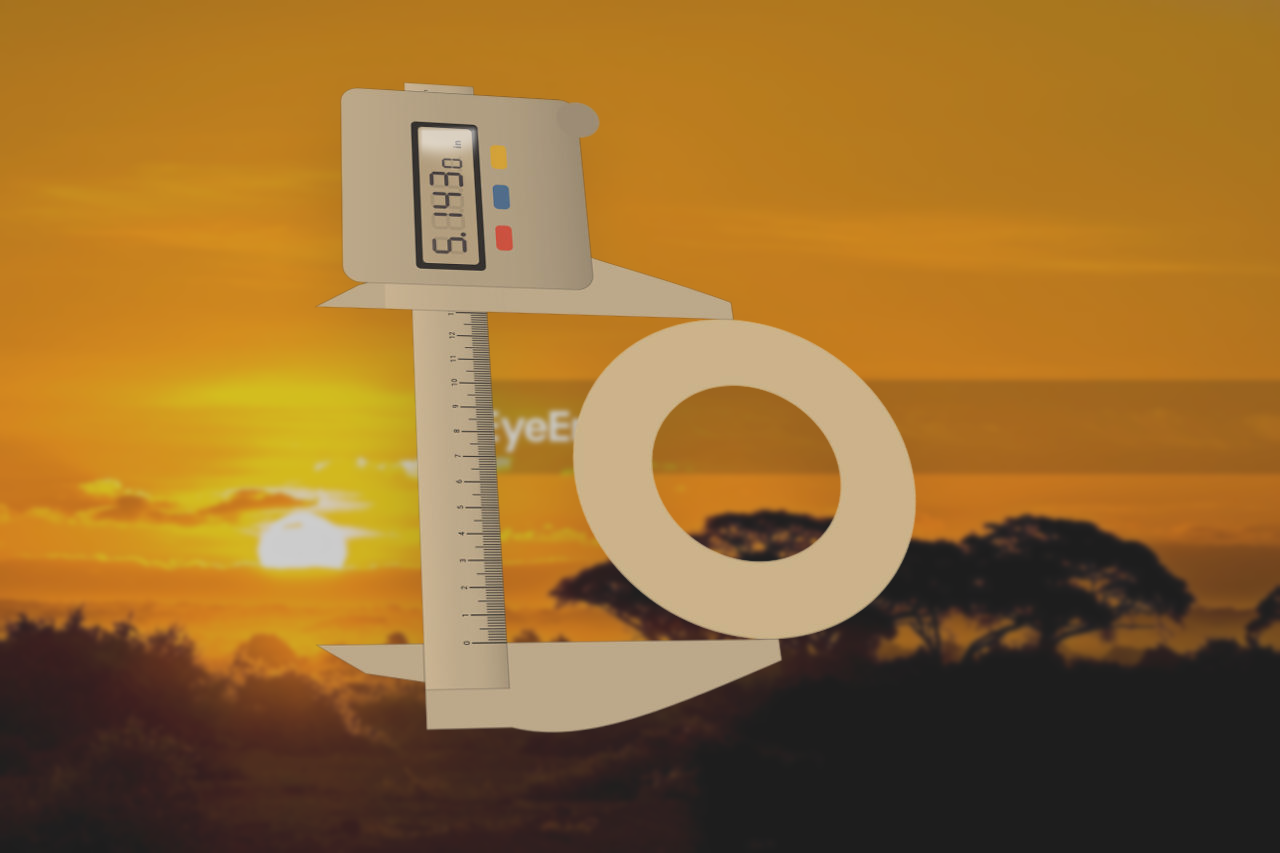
5.1430 in
